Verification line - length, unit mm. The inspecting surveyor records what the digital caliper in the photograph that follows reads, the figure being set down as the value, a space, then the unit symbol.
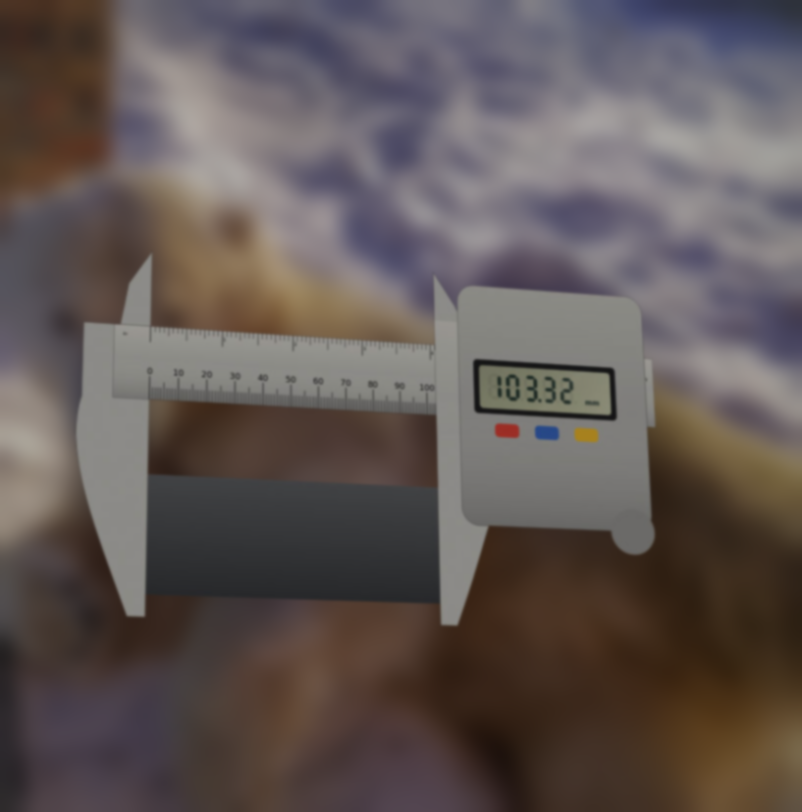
103.32 mm
